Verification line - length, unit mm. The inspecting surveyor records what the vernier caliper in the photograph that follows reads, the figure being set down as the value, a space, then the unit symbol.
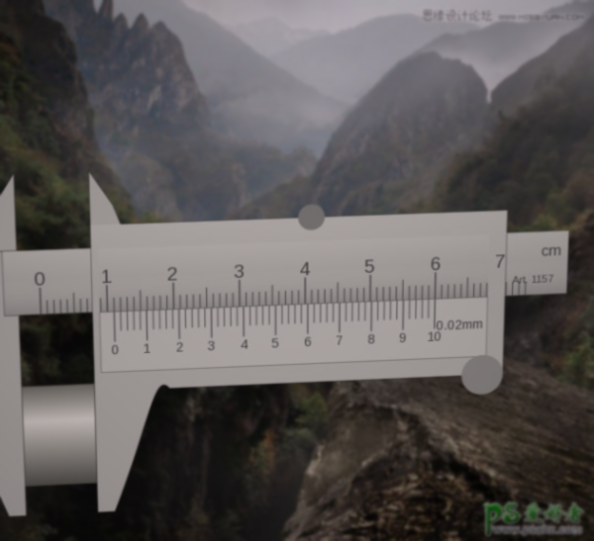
11.0 mm
